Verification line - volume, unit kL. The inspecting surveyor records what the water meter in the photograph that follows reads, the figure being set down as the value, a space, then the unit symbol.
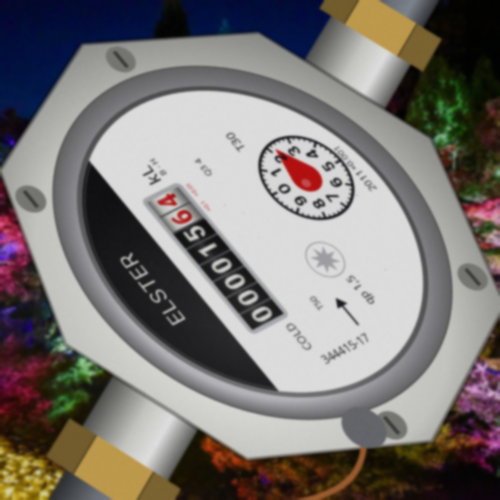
15.642 kL
